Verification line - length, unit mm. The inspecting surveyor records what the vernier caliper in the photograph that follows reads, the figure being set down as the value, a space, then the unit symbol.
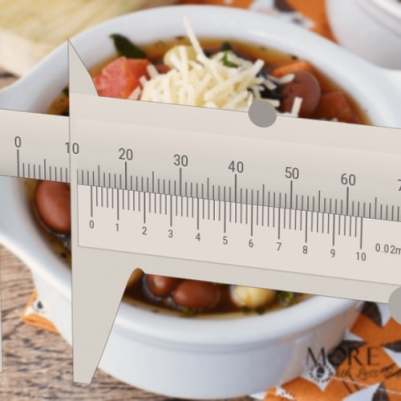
13.6 mm
